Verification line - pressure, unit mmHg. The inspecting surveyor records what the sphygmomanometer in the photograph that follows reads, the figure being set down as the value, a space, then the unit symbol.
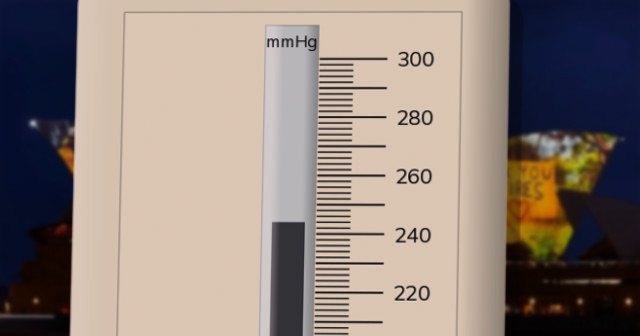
244 mmHg
